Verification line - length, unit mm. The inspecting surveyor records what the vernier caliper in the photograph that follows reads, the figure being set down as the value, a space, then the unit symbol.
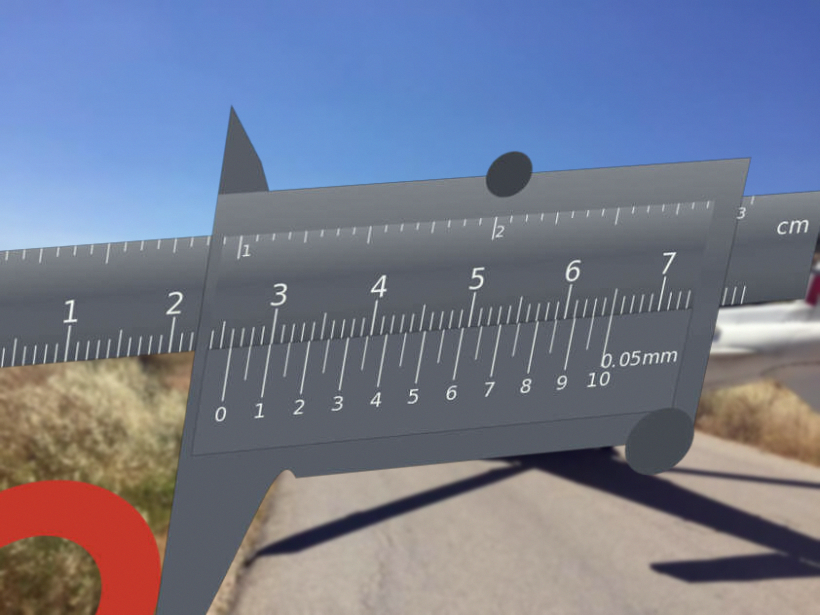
26.0 mm
